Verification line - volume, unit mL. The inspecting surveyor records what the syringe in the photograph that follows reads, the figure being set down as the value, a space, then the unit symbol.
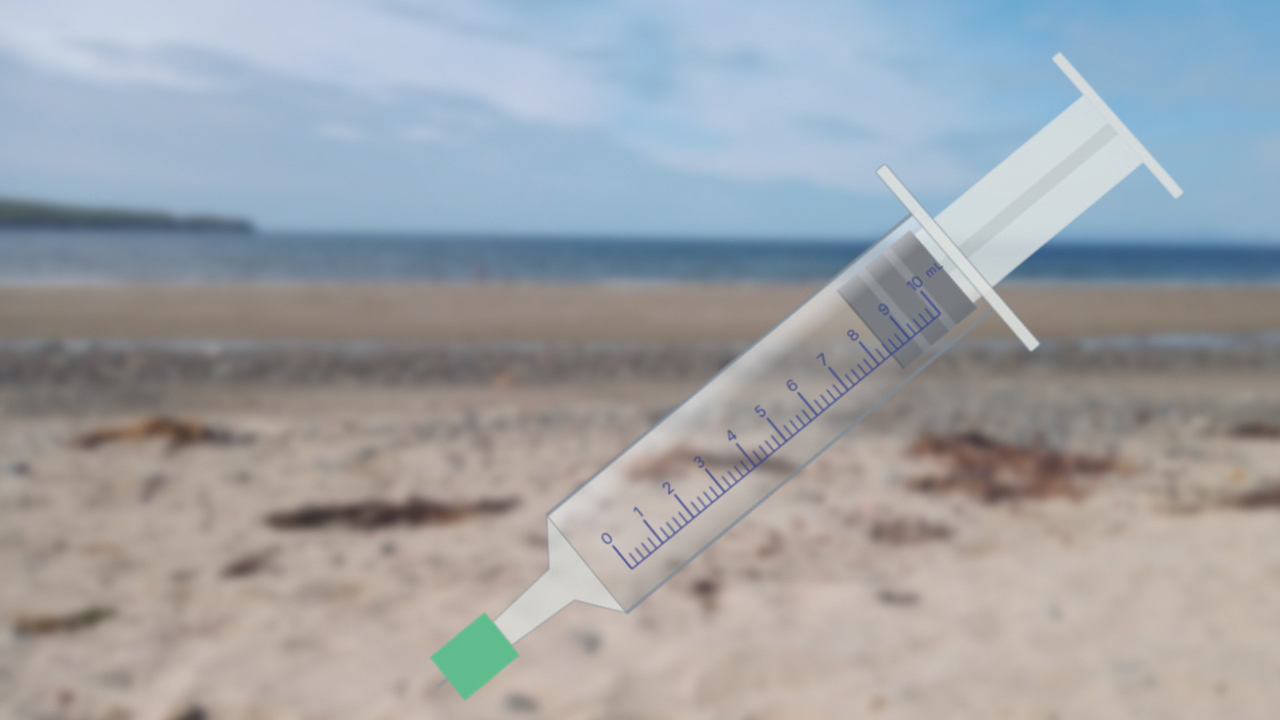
8.4 mL
